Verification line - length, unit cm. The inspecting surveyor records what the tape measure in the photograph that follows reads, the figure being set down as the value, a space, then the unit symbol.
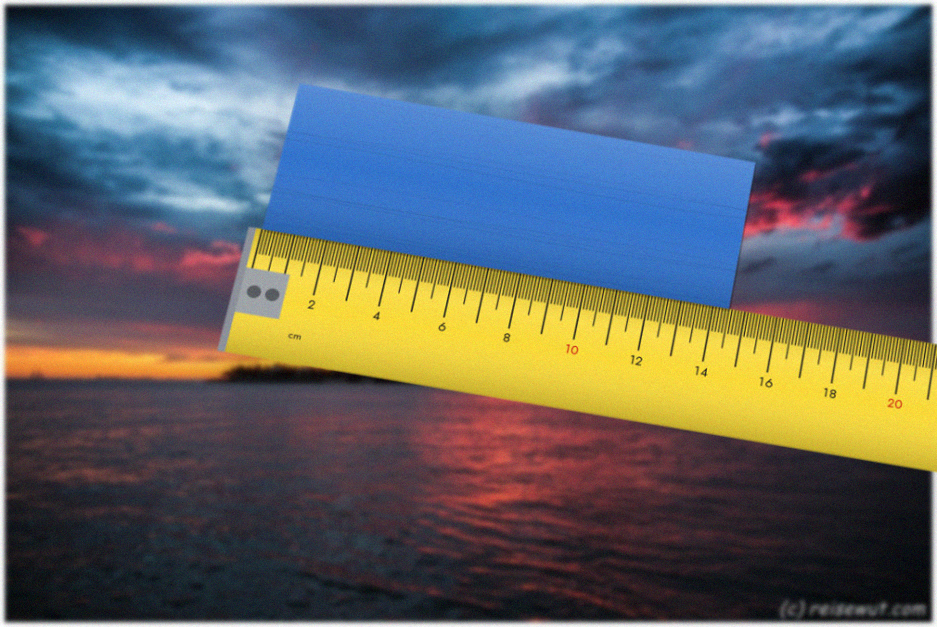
14.5 cm
